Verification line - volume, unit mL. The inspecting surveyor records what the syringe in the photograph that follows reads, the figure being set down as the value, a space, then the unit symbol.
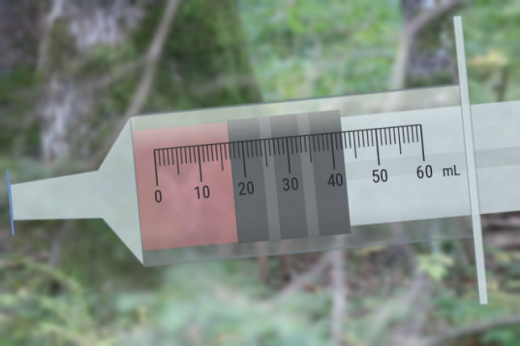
17 mL
